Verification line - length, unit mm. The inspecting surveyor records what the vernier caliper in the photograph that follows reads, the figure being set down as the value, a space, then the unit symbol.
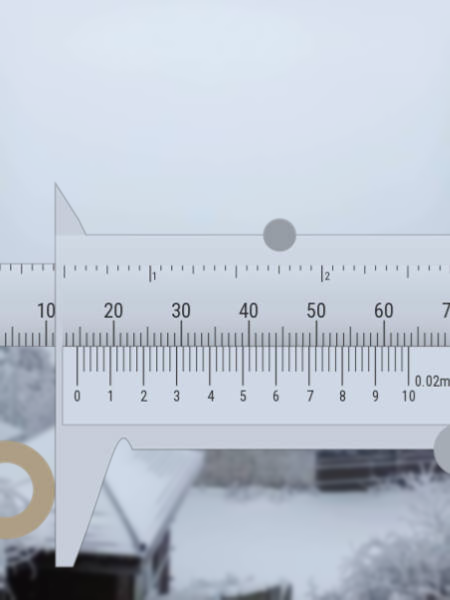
14.6 mm
